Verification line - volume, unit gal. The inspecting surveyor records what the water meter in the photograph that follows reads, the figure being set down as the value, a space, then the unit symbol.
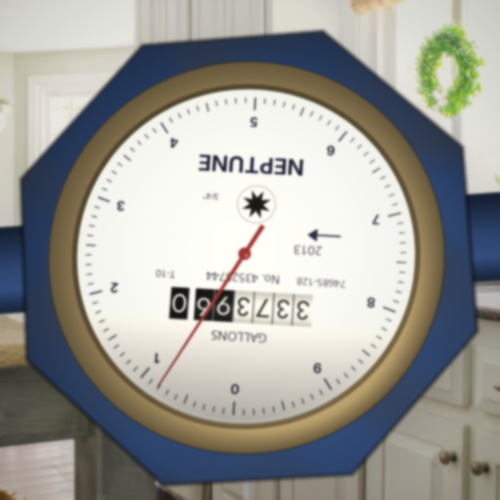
3373960.8 gal
